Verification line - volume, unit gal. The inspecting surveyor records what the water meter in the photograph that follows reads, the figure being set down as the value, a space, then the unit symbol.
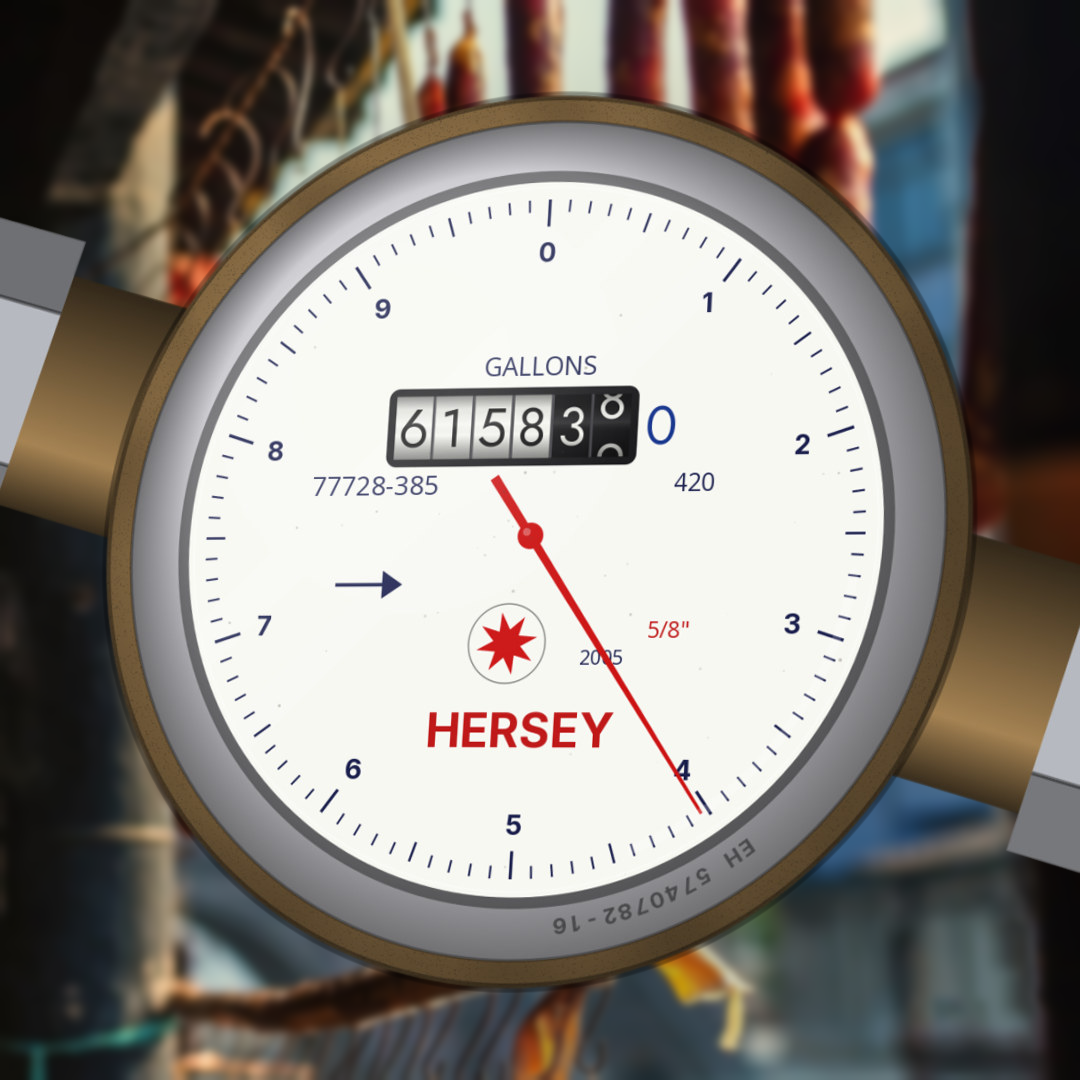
6158384.0 gal
